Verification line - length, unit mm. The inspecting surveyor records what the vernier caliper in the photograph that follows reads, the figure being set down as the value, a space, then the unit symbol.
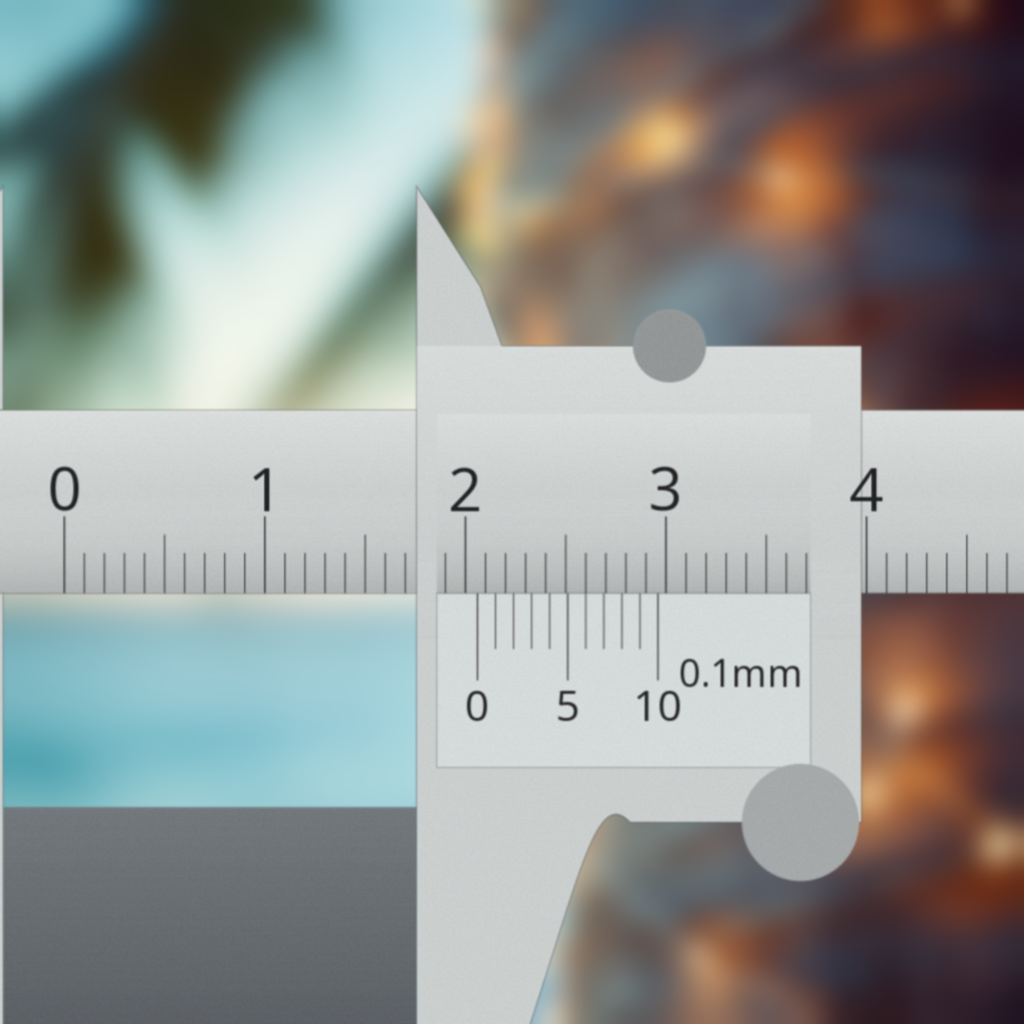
20.6 mm
